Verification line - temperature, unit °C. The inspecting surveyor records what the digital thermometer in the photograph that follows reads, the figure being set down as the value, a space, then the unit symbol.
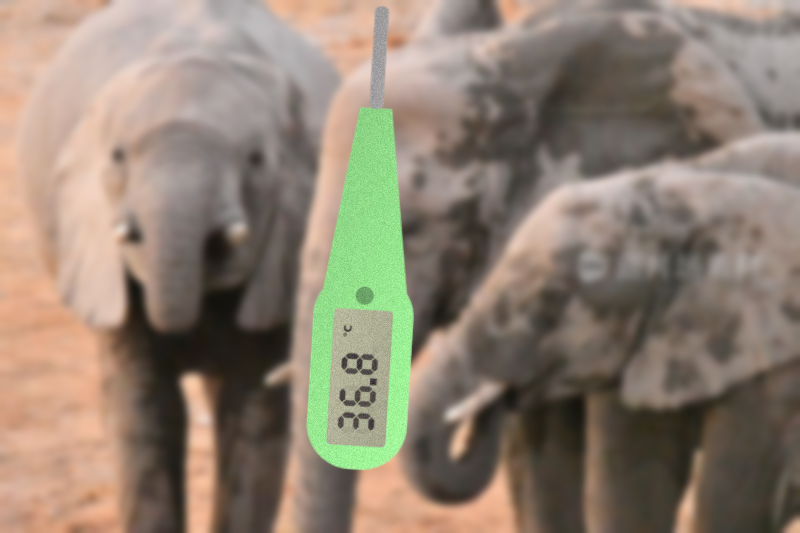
36.8 °C
